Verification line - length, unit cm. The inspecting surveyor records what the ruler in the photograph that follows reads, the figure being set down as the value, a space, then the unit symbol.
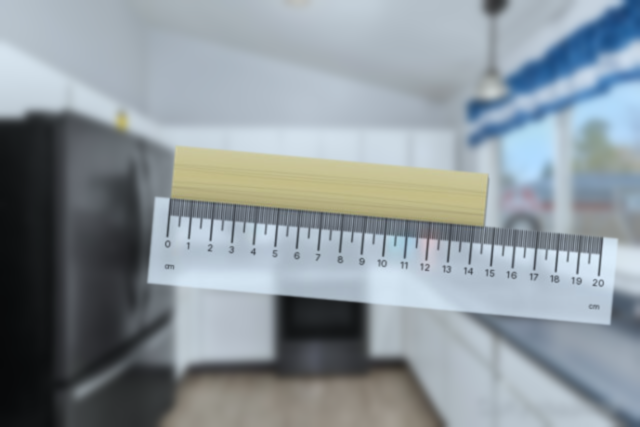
14.5 cm
